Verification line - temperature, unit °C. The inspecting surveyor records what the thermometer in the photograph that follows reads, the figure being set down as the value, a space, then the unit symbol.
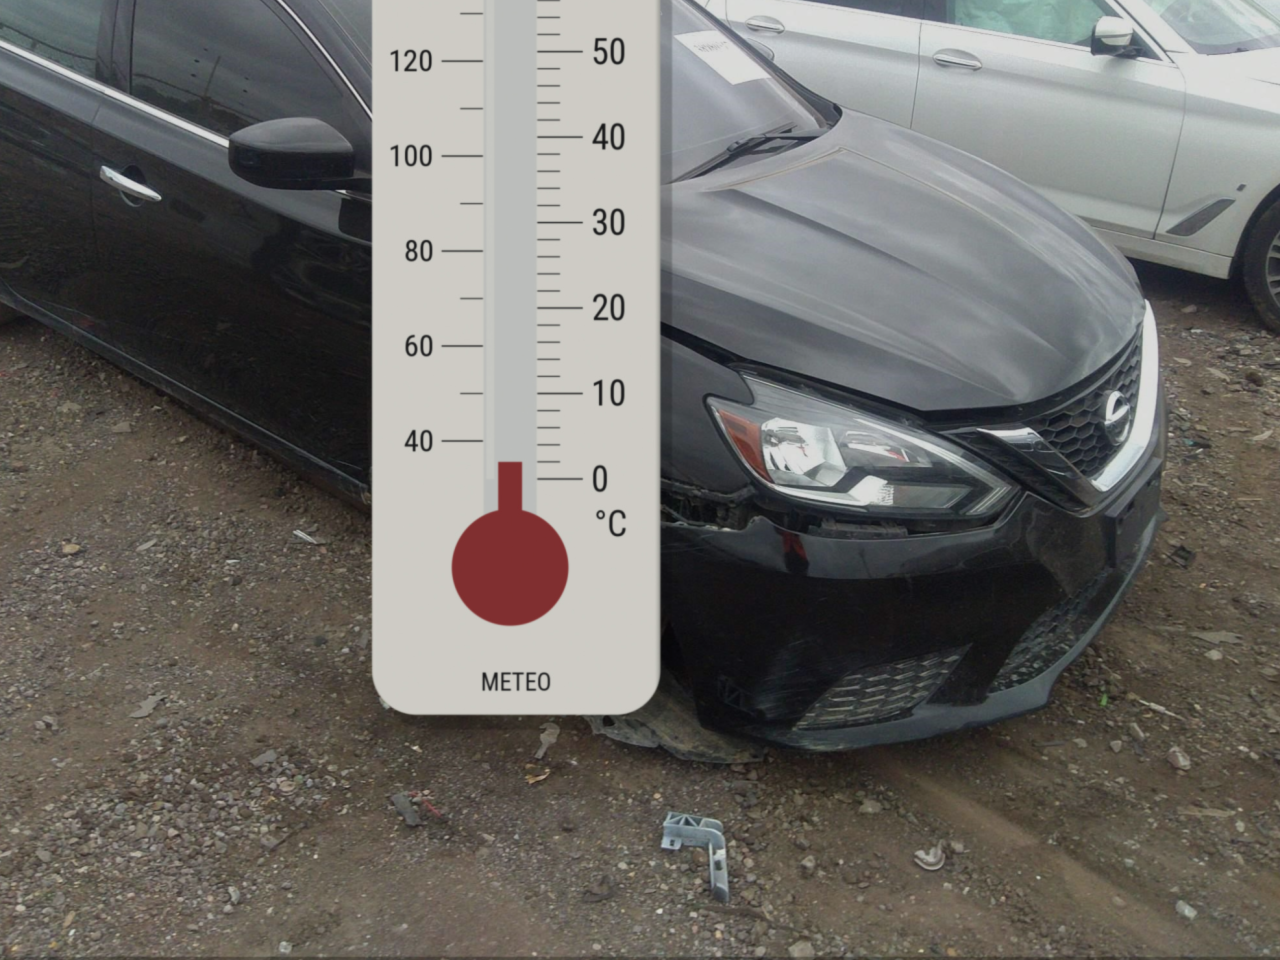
2 °C
